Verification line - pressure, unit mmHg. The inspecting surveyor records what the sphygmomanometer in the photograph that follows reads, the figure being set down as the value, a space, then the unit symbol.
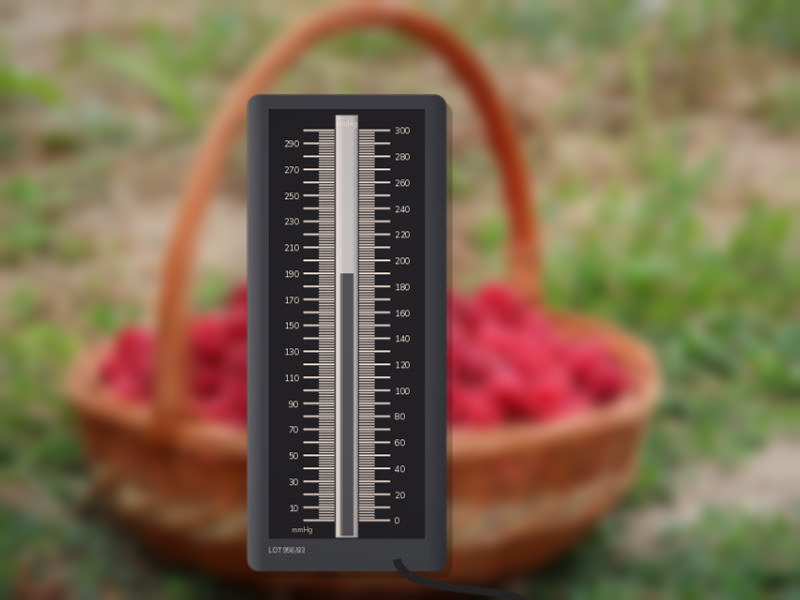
190 mmHg
